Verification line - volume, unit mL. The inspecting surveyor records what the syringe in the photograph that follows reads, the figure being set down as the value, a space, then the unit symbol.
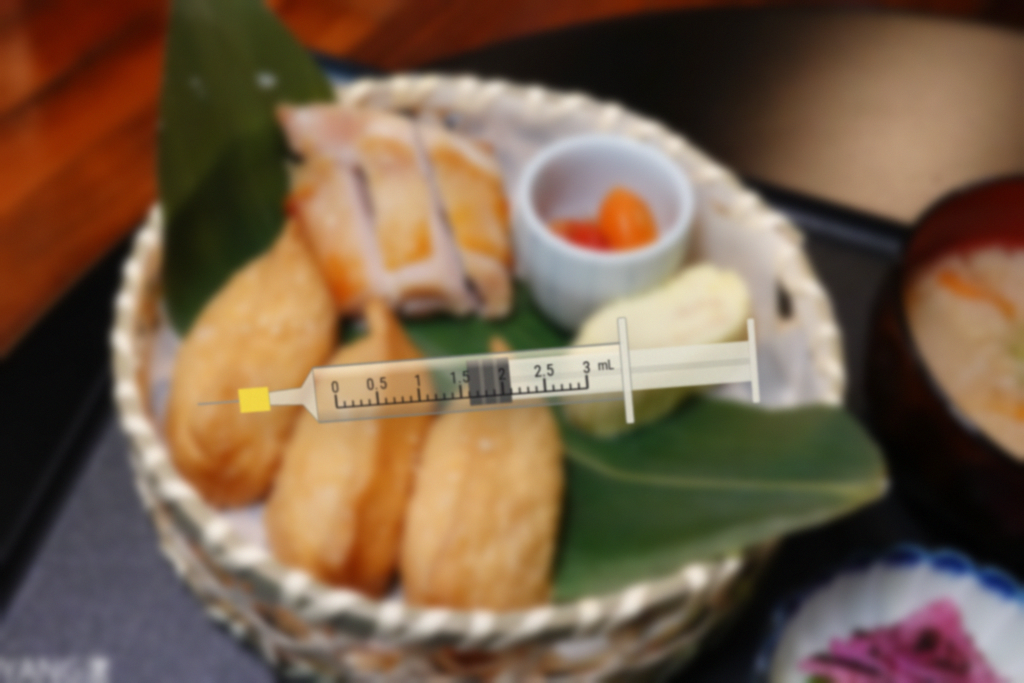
1.6 mL
